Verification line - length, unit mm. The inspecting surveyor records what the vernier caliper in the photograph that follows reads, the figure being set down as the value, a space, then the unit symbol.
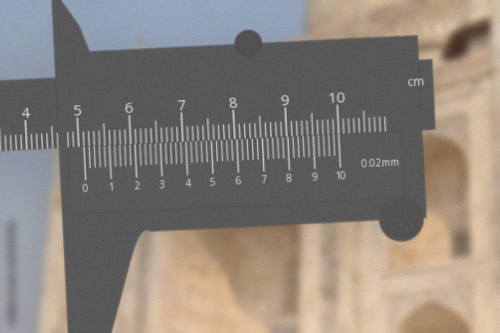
51.0 mm
